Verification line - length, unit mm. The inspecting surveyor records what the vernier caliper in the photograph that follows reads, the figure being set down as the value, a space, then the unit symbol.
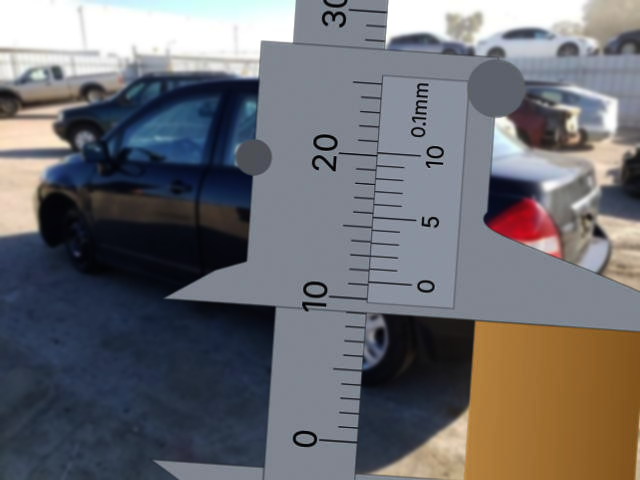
11.2 mm
